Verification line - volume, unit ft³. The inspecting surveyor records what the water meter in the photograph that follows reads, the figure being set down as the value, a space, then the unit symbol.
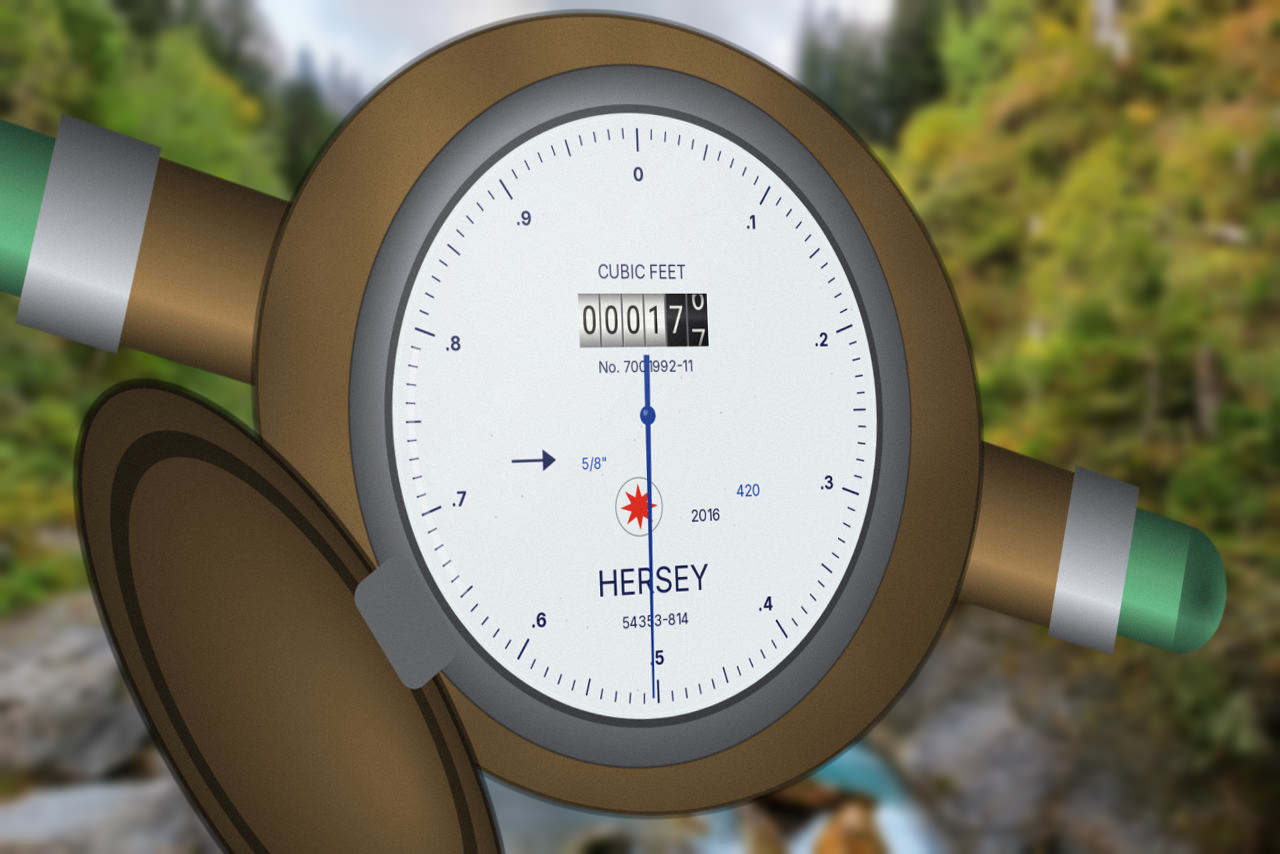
176.50 ft³
